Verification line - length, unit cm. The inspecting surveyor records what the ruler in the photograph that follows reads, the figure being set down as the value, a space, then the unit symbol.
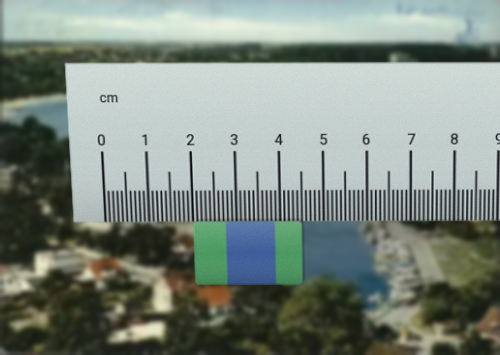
2.5 cm
